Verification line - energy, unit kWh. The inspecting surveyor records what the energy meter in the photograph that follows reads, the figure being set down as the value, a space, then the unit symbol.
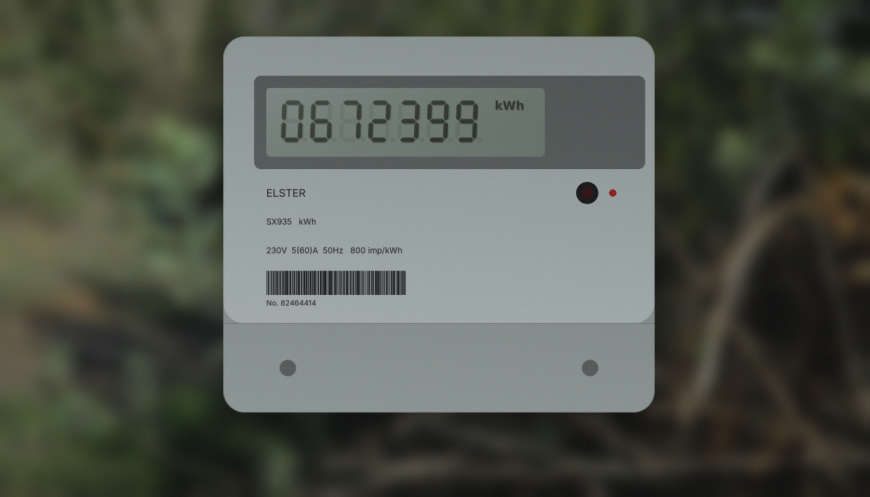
672399 kWh
